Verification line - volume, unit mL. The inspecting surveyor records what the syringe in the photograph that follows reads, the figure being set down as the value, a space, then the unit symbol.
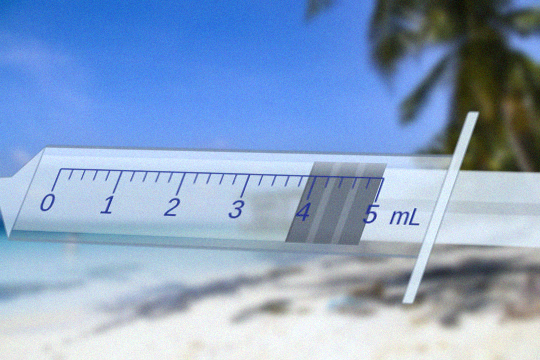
3.9 mL
